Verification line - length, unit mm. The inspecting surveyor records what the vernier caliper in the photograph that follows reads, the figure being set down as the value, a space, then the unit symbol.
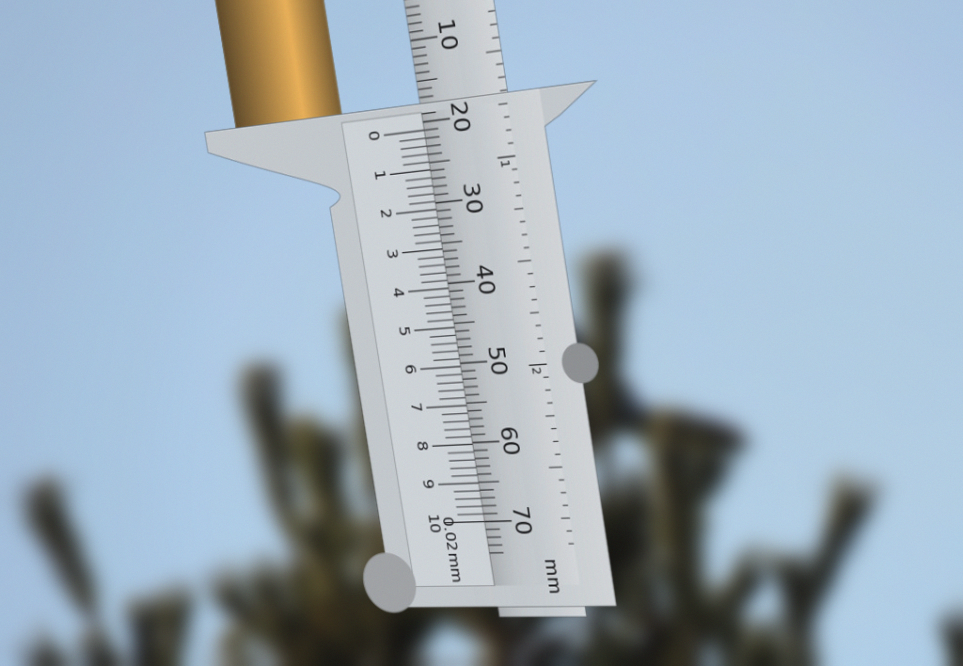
21.0 mm
